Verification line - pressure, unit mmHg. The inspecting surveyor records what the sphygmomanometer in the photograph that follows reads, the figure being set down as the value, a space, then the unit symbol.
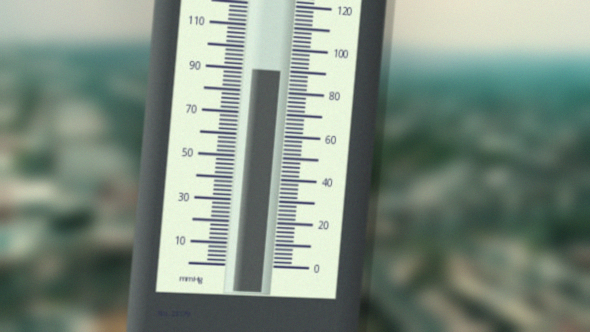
90 mmHg
